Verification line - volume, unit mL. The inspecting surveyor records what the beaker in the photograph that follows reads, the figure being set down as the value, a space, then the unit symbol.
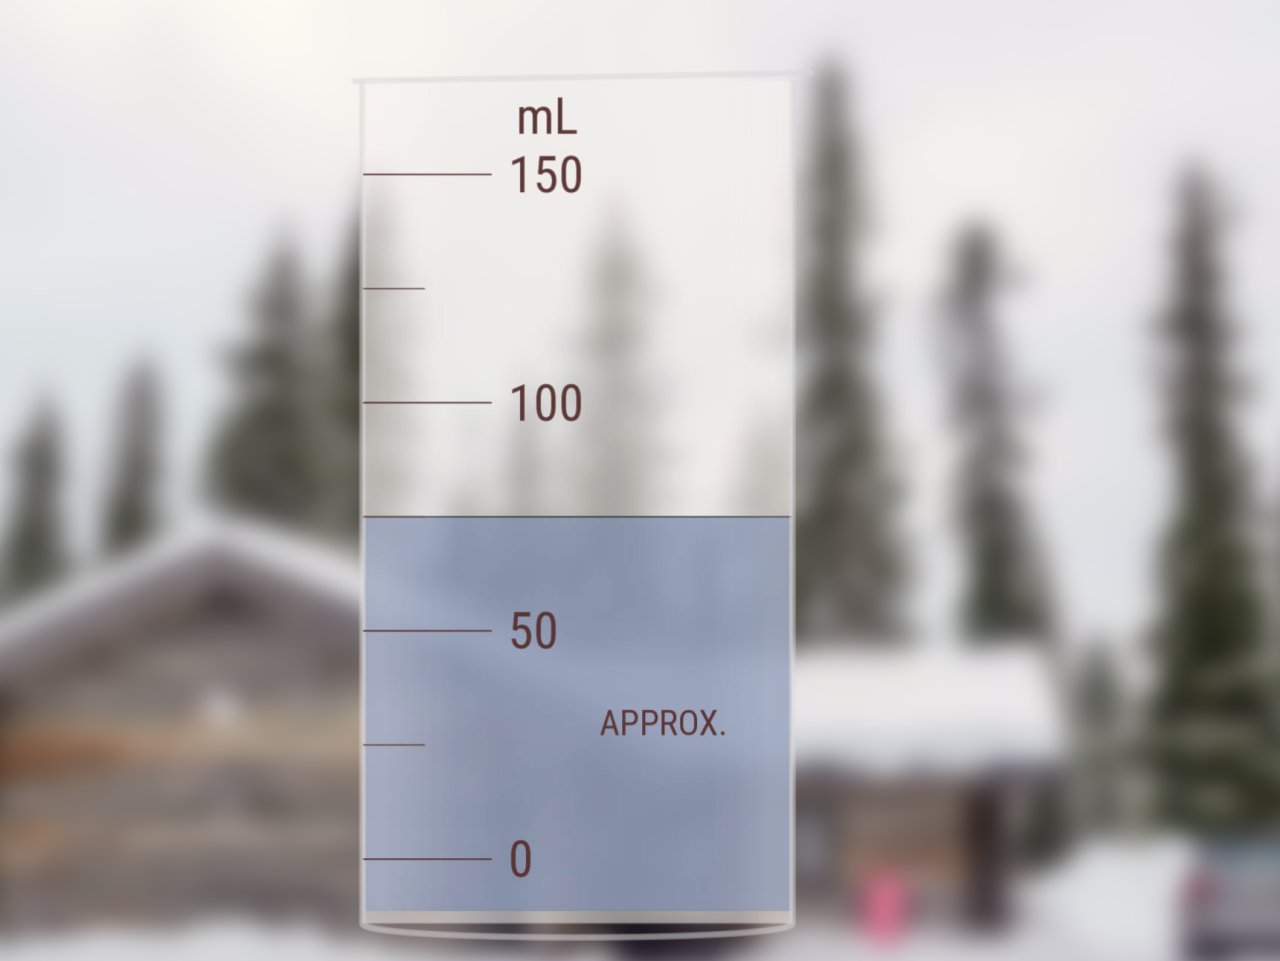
75 mL
